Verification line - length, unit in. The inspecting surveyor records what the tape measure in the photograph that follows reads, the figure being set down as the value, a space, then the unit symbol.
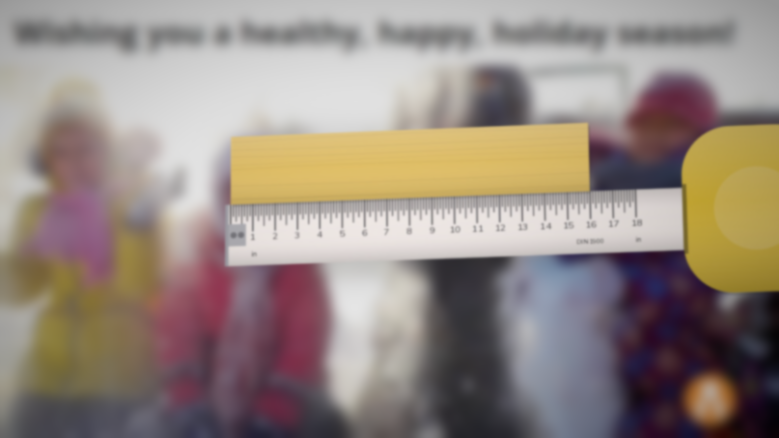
16 in
